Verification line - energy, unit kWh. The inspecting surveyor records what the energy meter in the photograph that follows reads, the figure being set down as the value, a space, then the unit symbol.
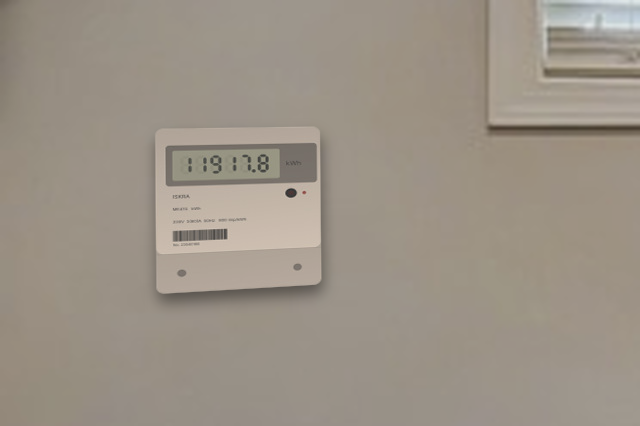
11917.8 kWh
